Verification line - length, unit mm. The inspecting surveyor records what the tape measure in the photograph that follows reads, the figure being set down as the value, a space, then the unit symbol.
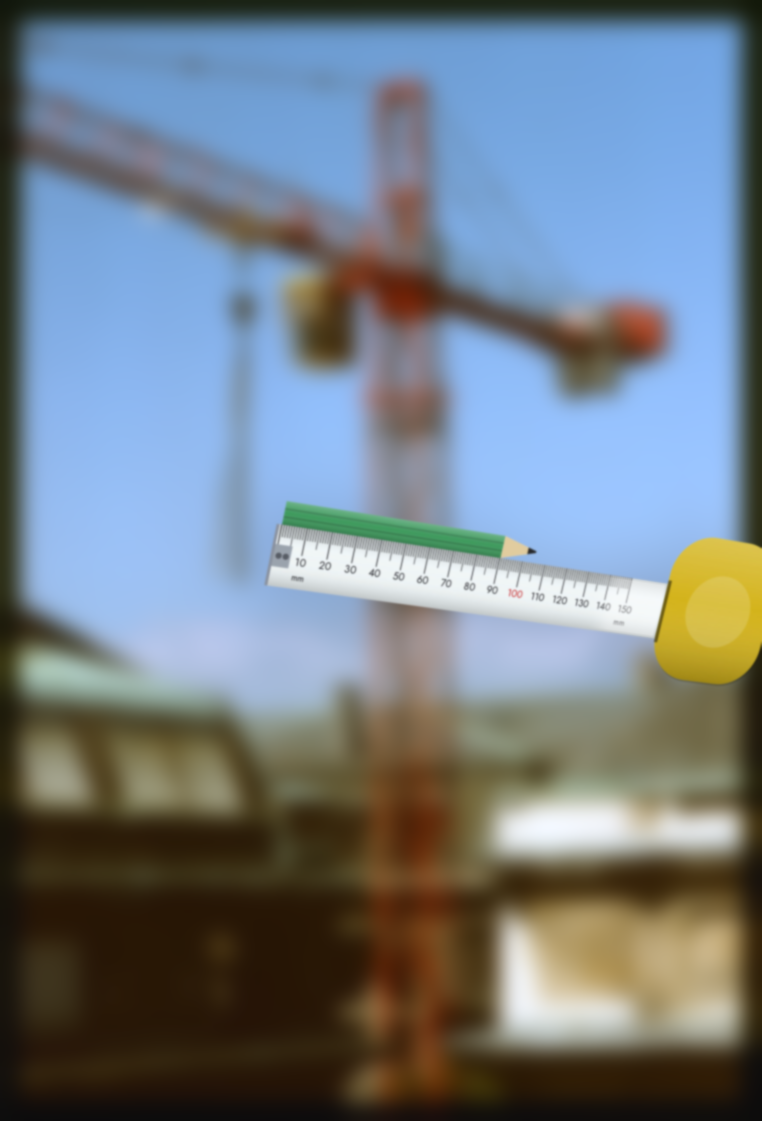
105 mm
